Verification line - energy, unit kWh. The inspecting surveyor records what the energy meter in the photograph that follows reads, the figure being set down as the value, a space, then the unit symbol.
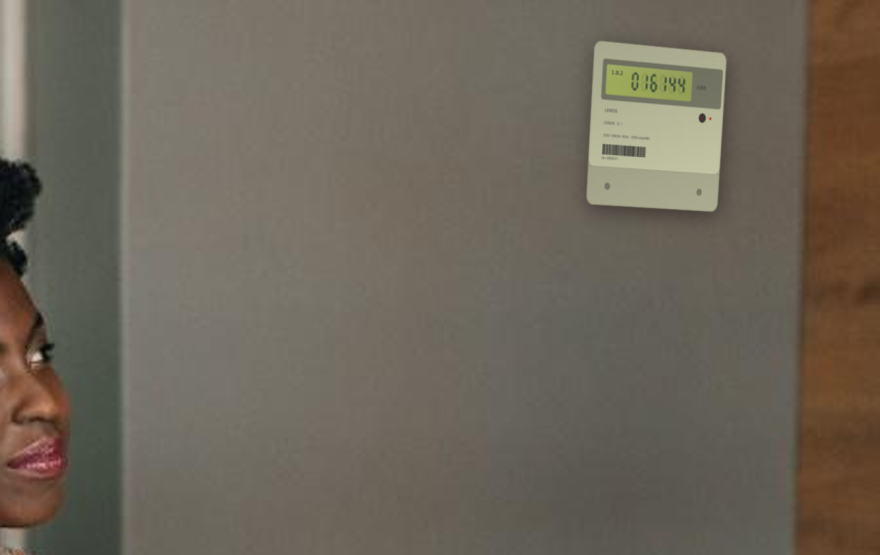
16144 kWh
